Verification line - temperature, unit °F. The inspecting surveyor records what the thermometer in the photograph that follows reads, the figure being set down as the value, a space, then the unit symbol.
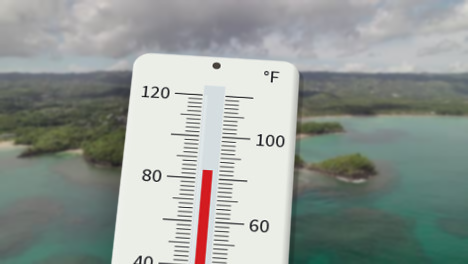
84 °F
